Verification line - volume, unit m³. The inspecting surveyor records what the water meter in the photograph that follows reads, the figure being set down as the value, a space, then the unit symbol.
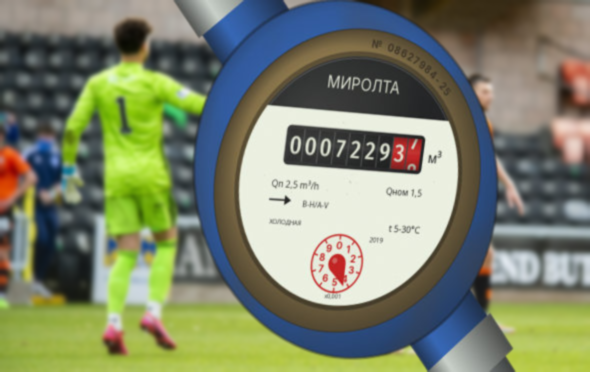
7229.374 m³
